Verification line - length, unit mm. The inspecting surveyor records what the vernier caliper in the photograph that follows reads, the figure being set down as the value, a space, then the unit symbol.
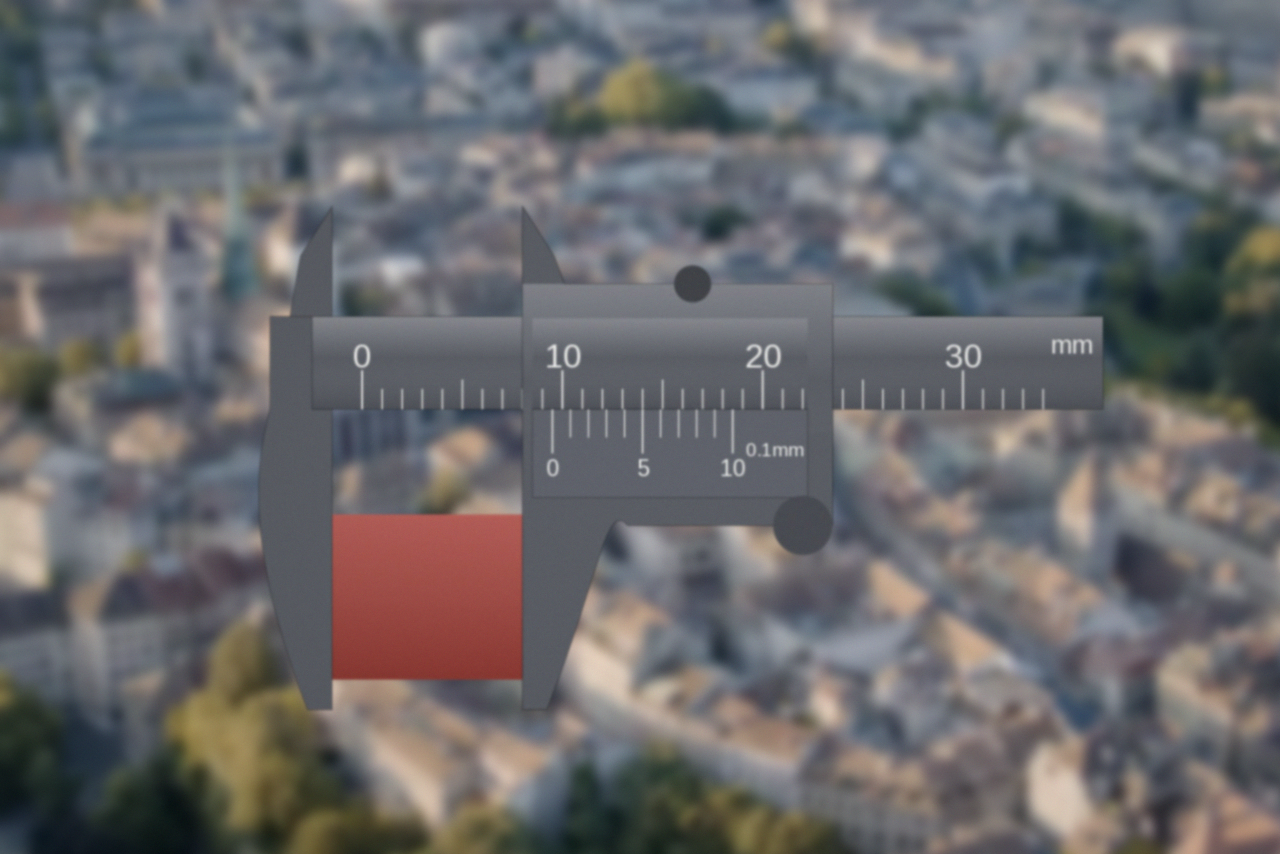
9.5 mm
